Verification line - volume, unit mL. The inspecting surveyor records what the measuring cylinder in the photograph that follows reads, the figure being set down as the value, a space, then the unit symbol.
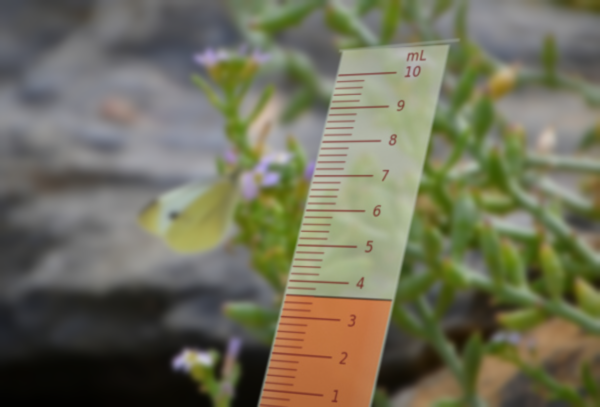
3.6 mL
